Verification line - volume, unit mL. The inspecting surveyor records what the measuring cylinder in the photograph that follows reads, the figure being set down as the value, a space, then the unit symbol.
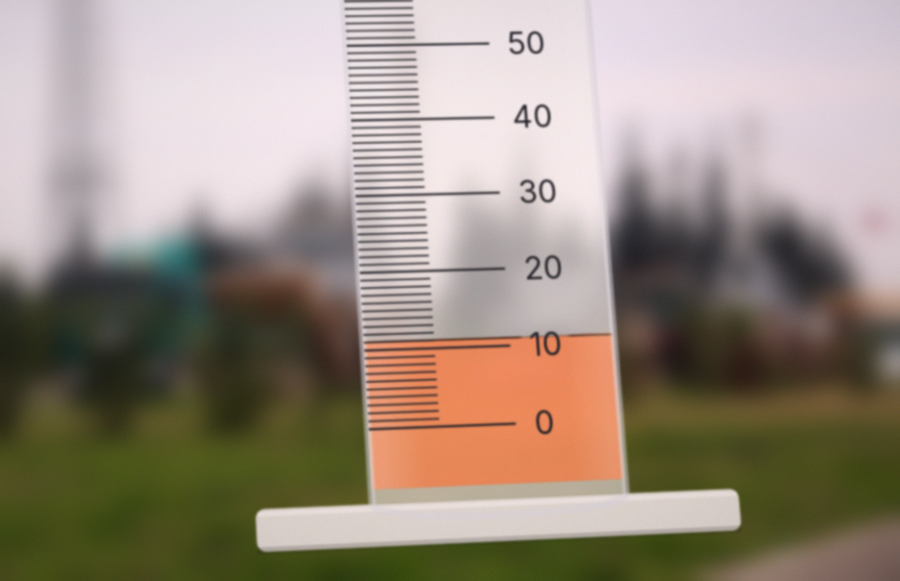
11 mL
